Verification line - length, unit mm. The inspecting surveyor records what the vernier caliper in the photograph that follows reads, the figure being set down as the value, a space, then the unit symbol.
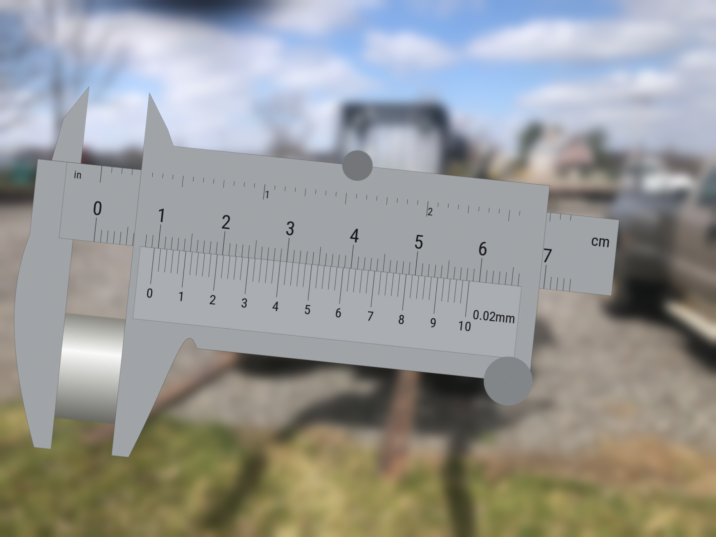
9.4 mm
